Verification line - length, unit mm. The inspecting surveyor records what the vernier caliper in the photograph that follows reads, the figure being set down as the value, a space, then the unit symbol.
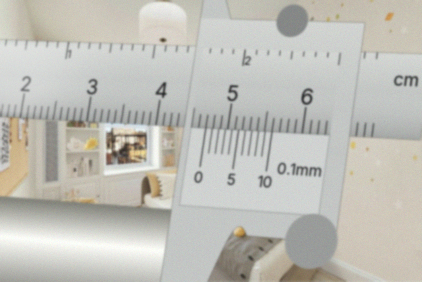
47.0 mm
